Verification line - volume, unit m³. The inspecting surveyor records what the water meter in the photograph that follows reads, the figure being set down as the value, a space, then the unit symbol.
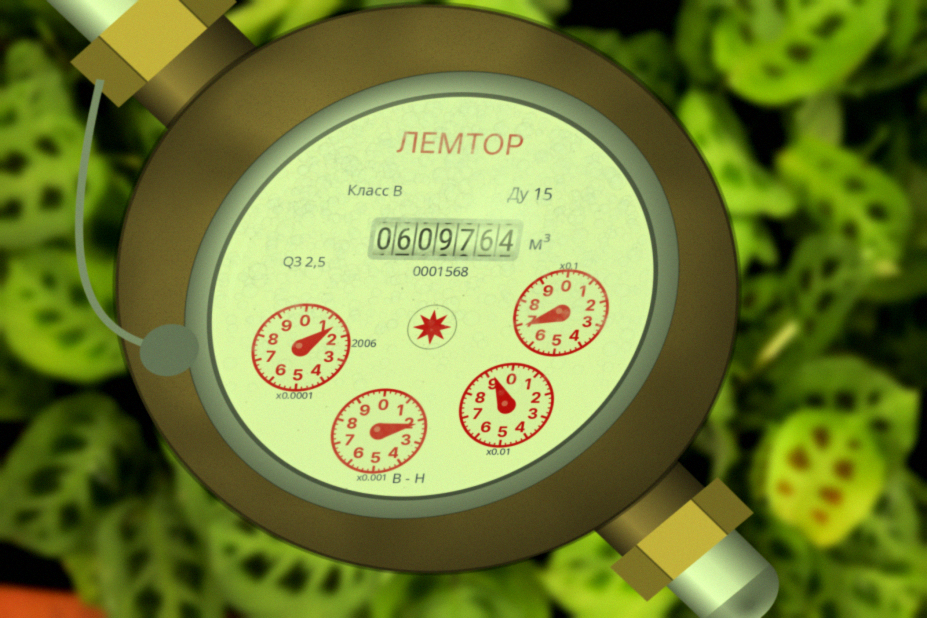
609764.6921 m³
